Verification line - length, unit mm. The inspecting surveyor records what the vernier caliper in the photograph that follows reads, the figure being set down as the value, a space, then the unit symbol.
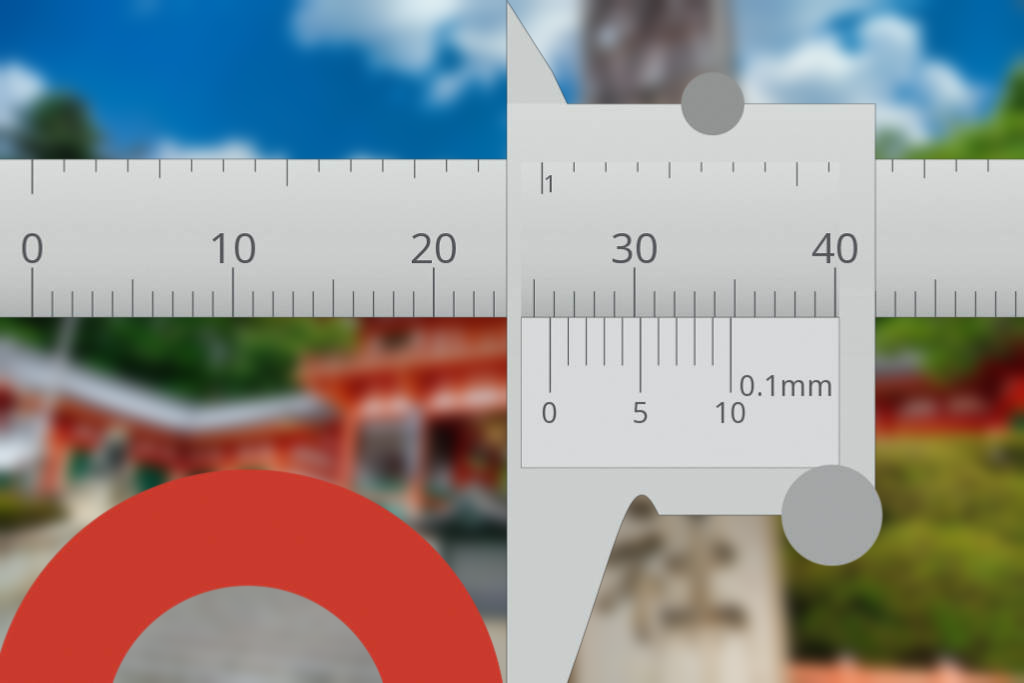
25.8 mm
